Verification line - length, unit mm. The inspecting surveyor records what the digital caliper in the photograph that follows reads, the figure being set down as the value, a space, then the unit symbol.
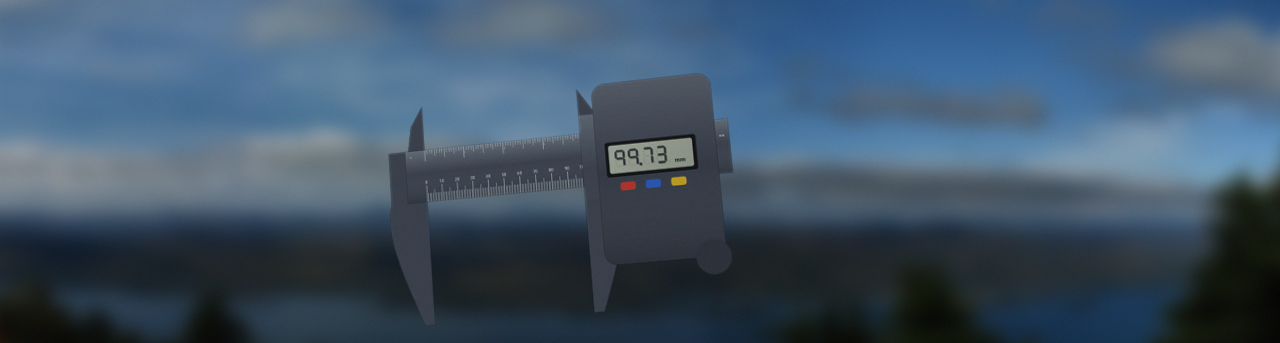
99.73 mm
